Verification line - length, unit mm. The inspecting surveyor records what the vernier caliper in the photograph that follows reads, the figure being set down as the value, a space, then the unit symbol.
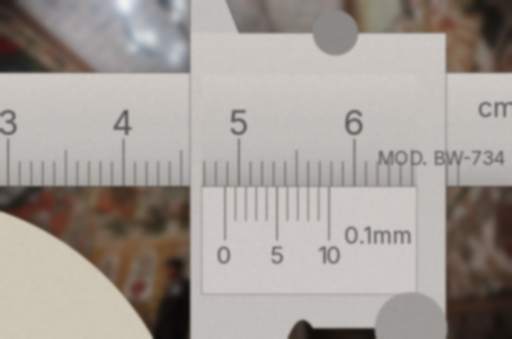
48.8 mm
